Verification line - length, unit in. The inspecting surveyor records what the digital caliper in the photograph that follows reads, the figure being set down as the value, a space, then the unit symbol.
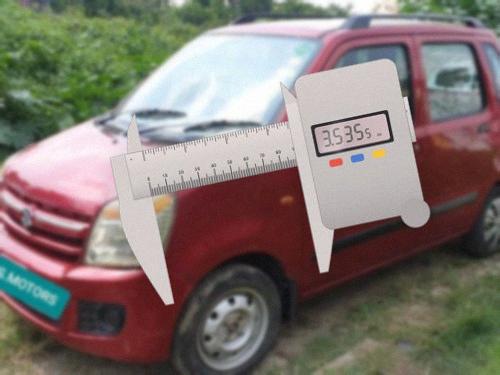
3.5355 in
